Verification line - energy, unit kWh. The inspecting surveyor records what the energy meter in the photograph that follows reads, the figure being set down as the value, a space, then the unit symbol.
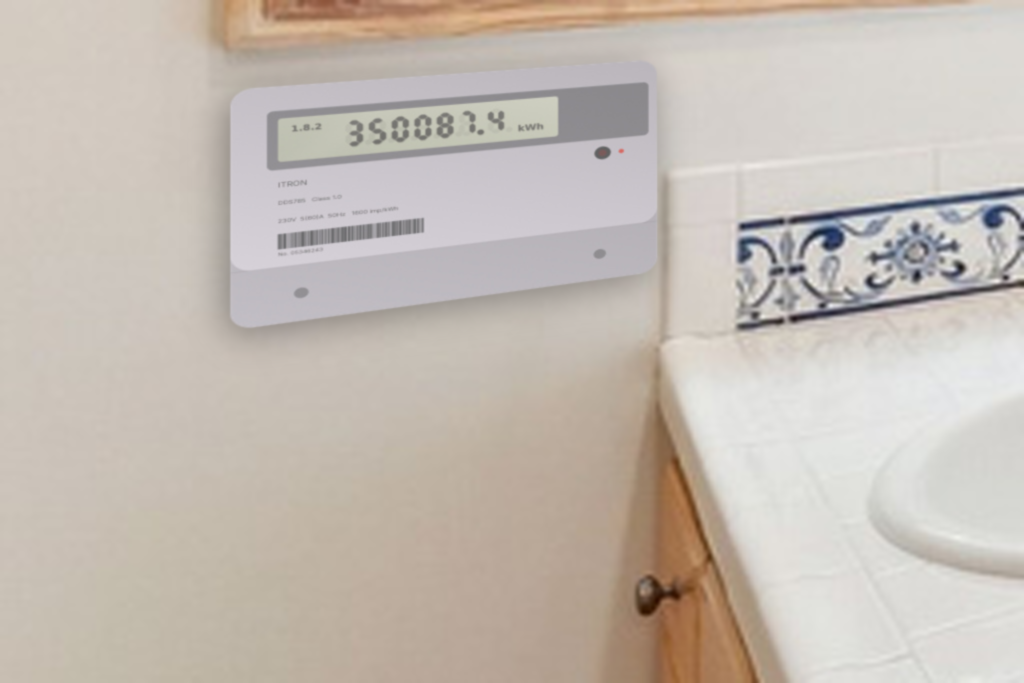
350087.4 kWh
